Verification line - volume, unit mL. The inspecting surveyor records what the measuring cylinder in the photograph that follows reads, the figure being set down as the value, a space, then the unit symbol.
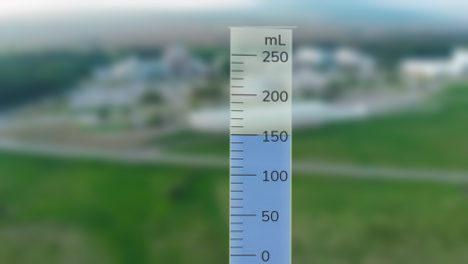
150 mL
